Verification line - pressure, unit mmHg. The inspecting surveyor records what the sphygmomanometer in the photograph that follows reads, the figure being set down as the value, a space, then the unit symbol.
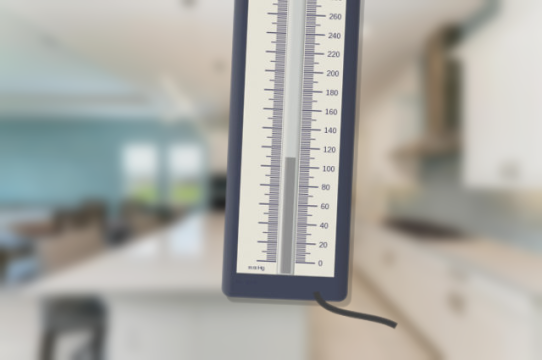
110 mmHg
